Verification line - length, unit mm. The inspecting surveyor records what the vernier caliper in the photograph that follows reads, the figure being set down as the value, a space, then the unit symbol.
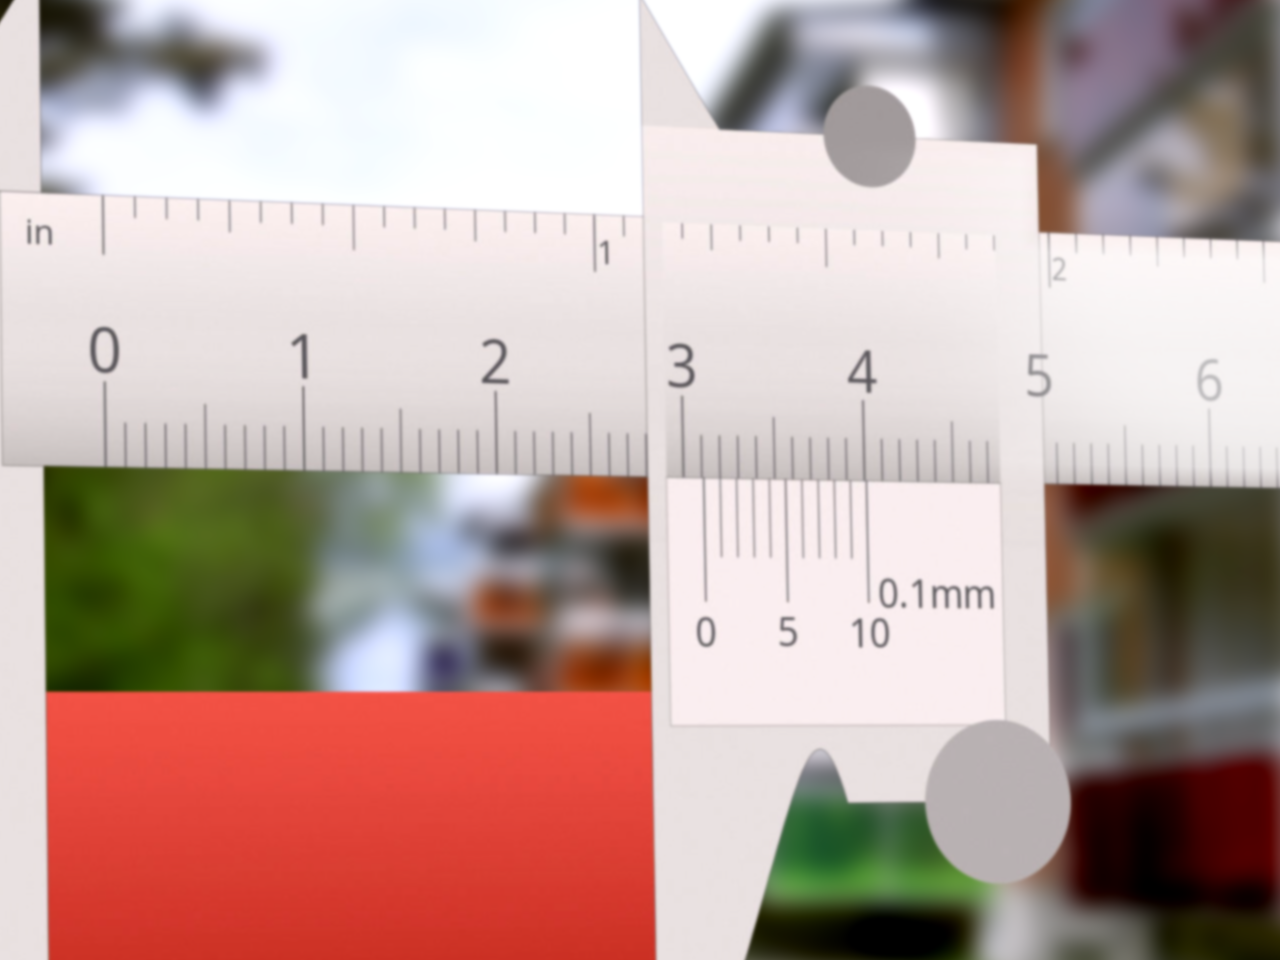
31.1 mm
